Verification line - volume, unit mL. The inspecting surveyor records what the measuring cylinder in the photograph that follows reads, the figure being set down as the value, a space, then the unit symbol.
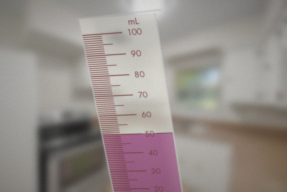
50 mL
